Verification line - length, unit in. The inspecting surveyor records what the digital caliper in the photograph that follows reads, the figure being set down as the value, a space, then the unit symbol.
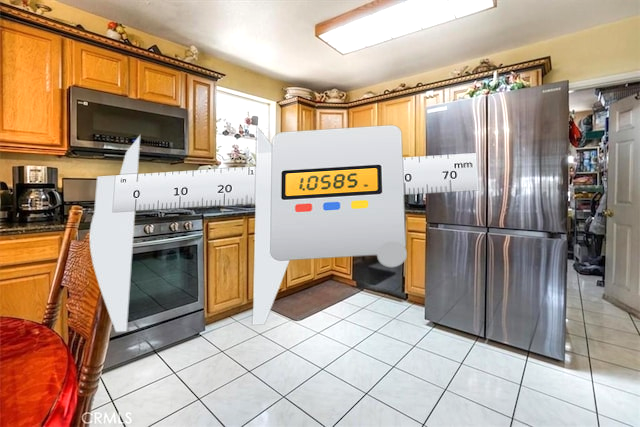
1.0585 in
